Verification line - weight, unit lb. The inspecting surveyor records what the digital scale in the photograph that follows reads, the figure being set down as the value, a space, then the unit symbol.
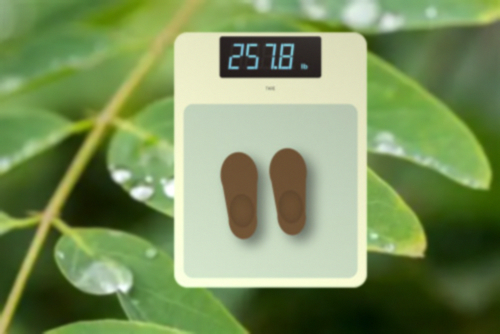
257.8 lb
